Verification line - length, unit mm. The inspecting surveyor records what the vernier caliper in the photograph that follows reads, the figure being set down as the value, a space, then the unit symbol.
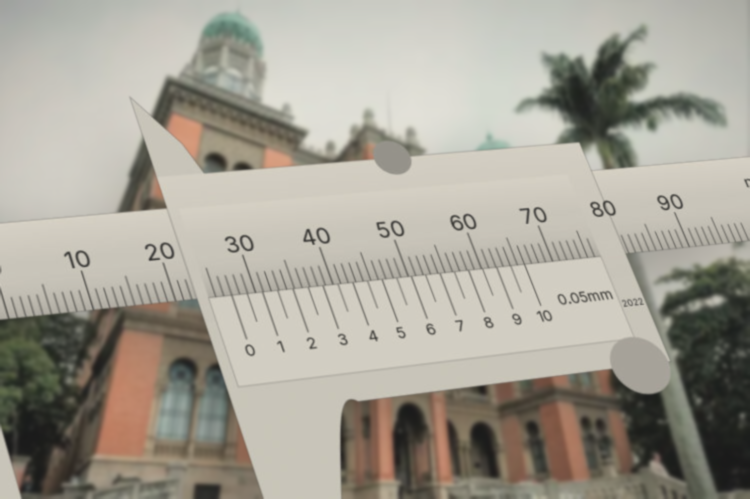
27.0 mm
